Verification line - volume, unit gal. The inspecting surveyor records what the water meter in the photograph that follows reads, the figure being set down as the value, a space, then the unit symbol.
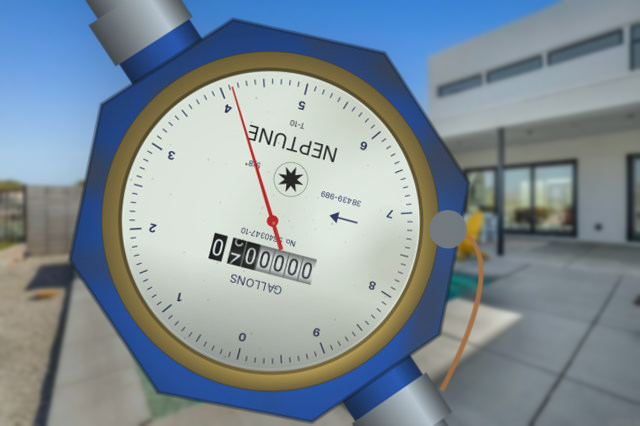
24.1 gal
